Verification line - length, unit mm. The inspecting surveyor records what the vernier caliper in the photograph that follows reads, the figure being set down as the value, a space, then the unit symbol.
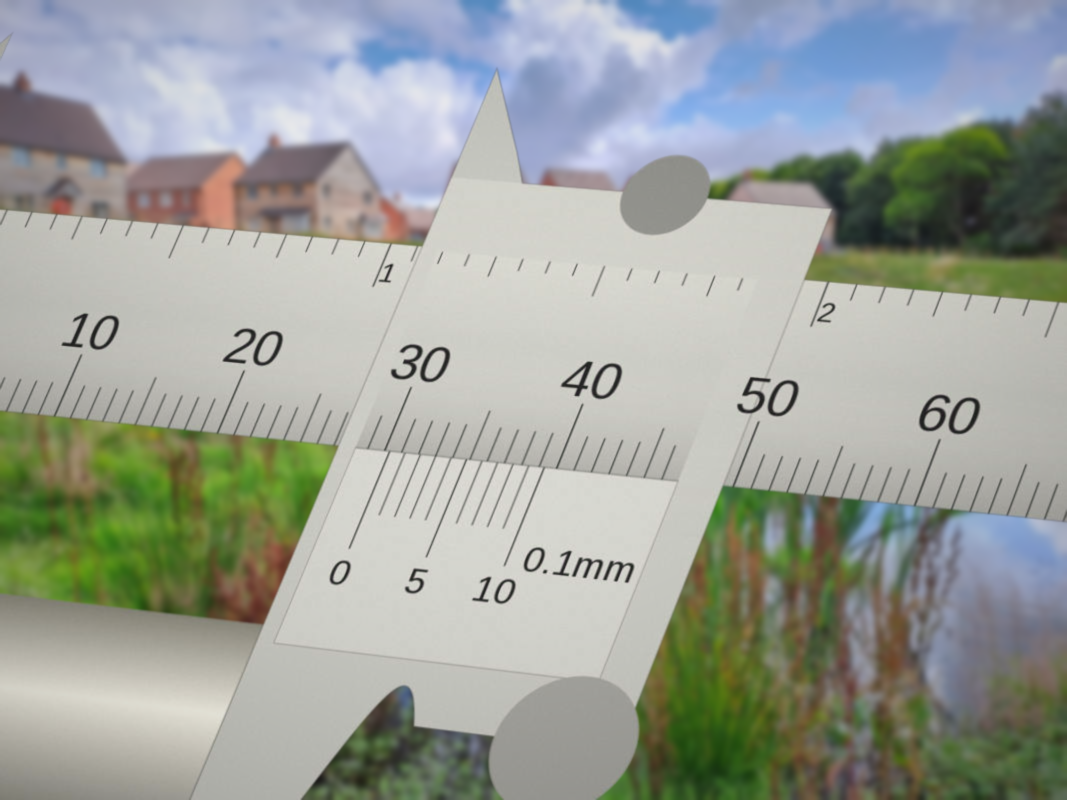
30.3 mm
